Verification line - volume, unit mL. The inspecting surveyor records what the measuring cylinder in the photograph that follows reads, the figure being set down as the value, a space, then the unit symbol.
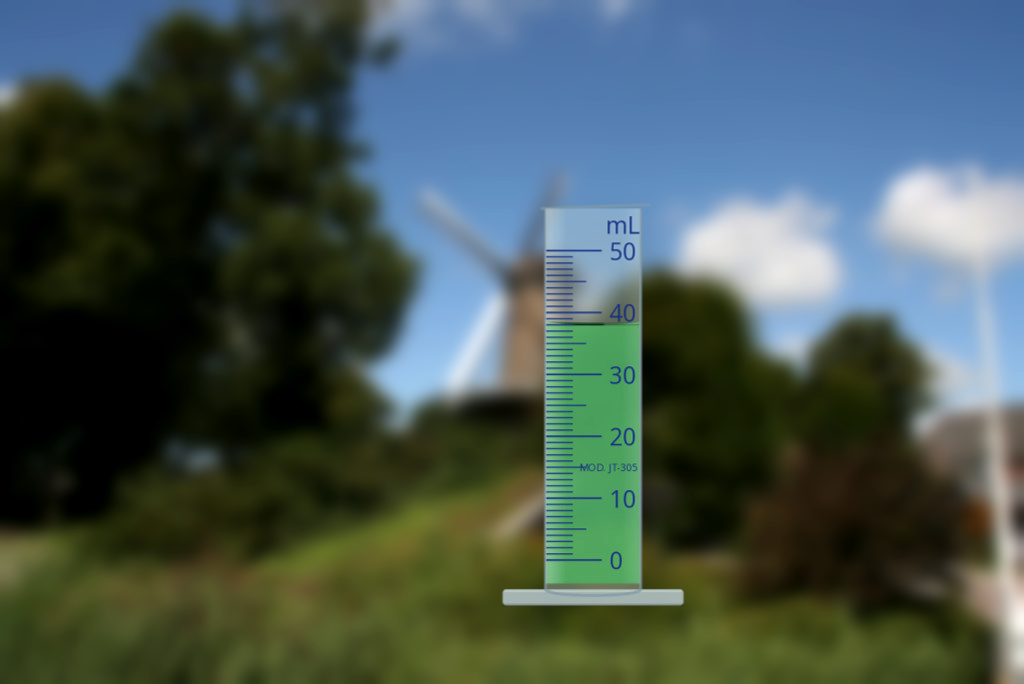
38 mL
